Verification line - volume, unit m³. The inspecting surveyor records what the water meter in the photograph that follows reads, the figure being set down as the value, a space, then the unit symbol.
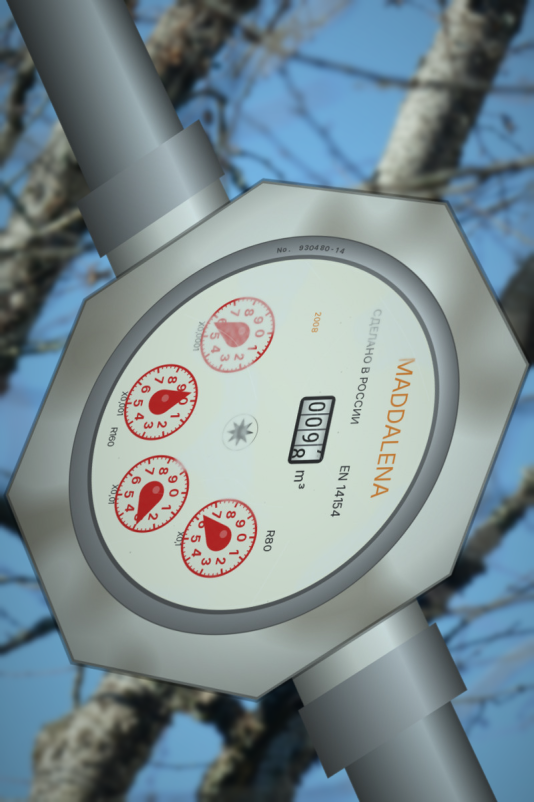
97.6295 m³
